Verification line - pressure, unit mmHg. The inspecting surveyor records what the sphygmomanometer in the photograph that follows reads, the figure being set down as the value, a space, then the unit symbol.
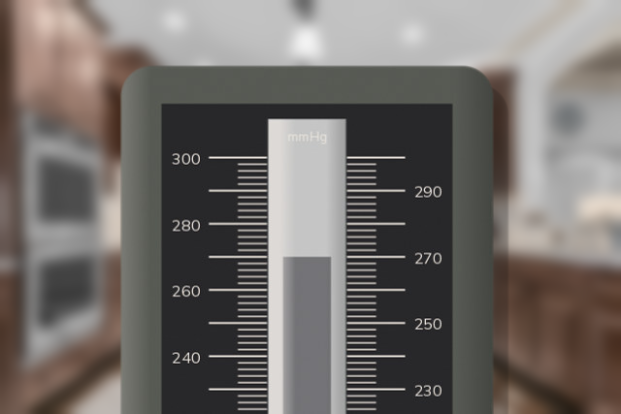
270 mmHg
